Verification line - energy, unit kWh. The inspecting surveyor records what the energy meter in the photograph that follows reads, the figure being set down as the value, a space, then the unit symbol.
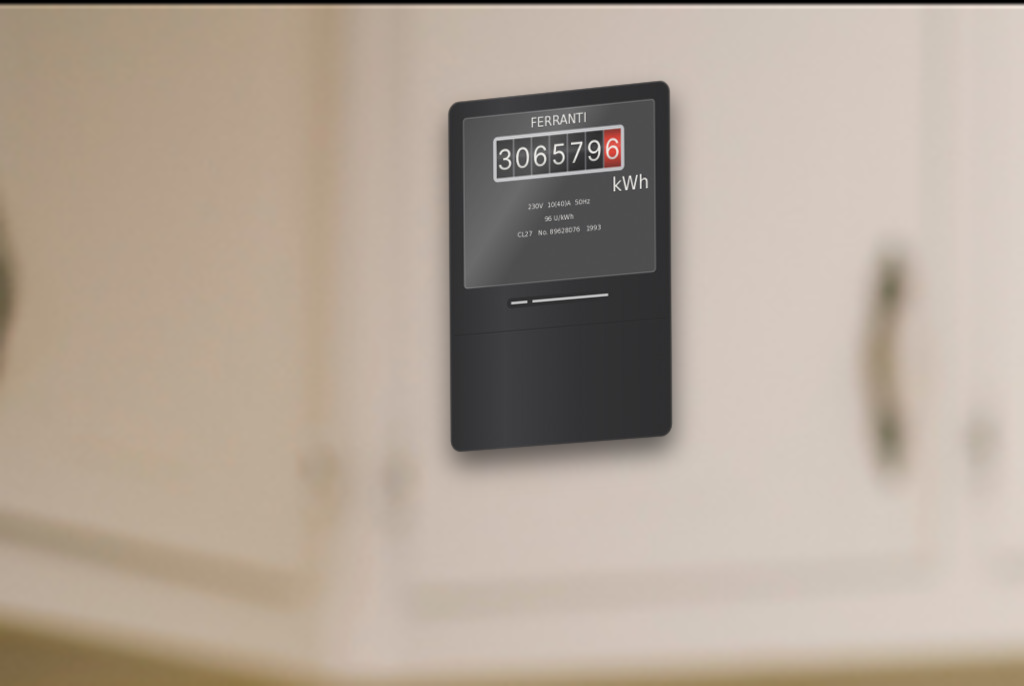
306579.6 kWh
